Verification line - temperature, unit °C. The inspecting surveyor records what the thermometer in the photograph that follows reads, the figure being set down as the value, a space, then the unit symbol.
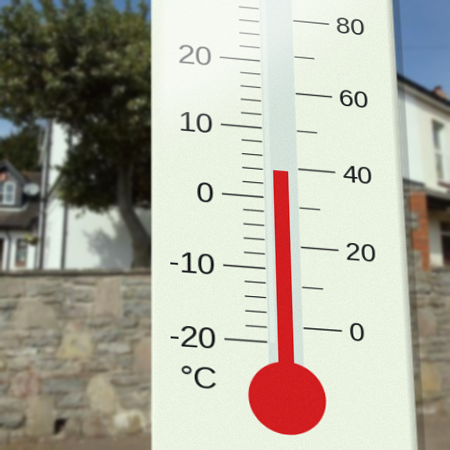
4 °C
